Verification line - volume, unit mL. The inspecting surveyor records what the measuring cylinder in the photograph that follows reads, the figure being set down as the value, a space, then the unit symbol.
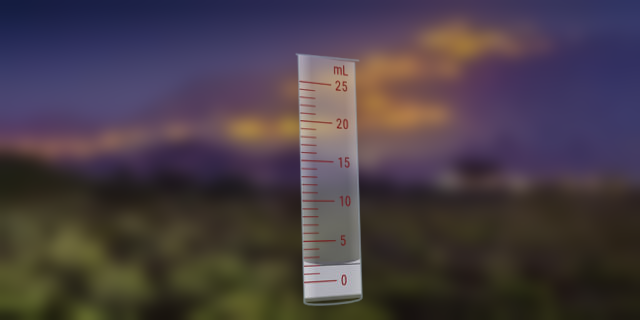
2 mL
